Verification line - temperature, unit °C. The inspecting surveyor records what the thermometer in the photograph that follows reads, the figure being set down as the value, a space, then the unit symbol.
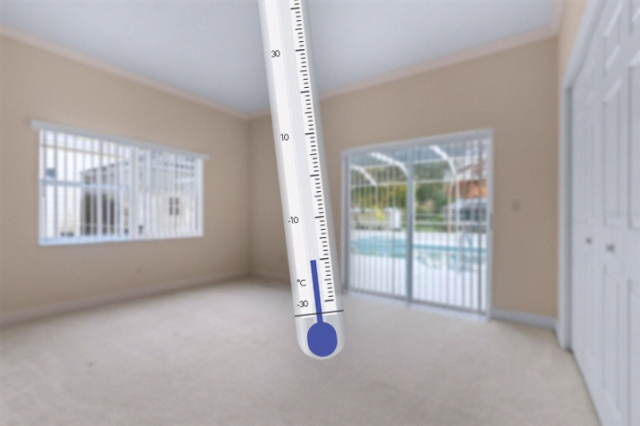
-20 °C
